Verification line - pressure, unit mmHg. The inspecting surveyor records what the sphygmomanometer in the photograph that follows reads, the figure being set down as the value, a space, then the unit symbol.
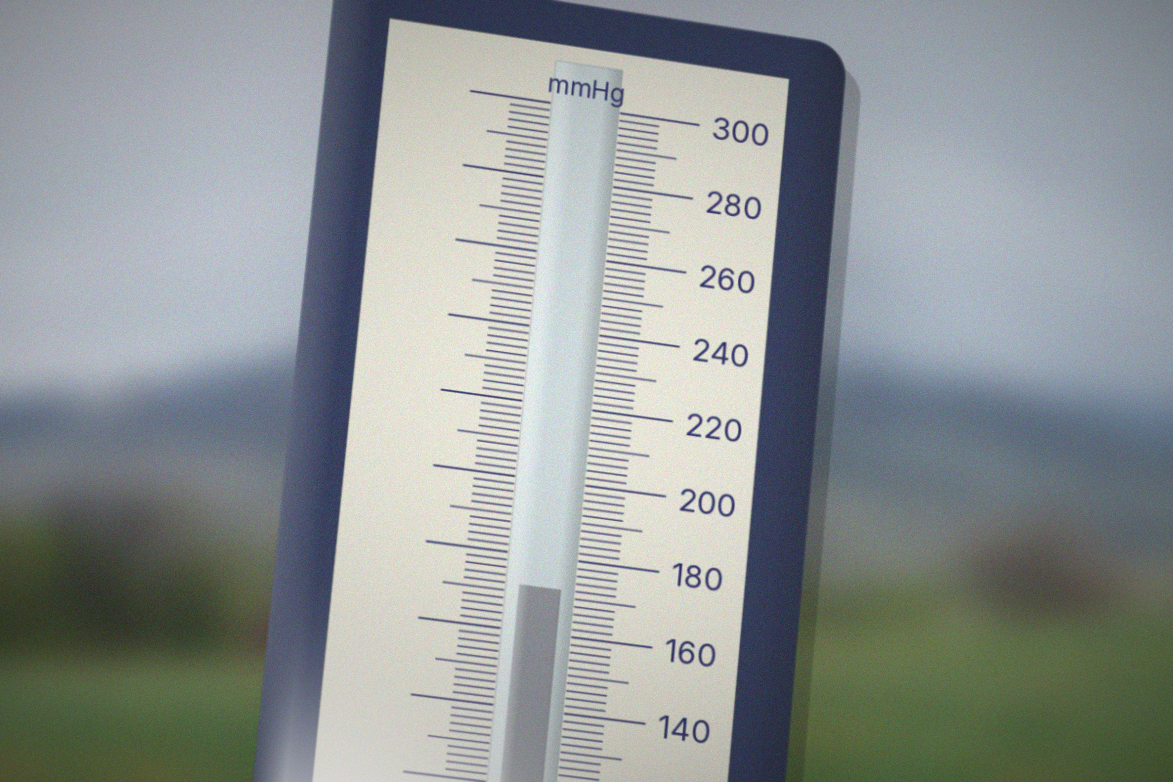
172 mmHg
